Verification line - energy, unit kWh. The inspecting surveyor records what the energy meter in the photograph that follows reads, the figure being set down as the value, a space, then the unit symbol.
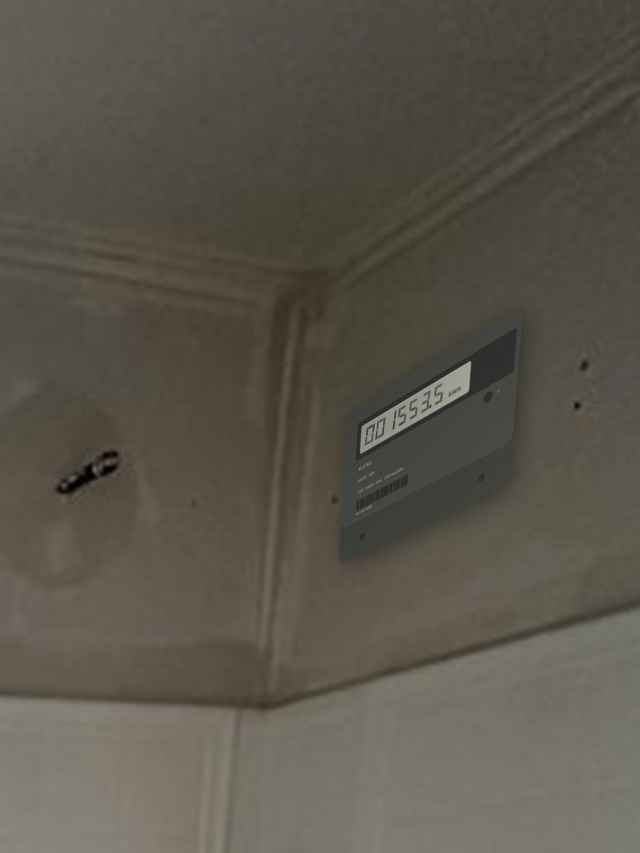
1553.5 kWh
